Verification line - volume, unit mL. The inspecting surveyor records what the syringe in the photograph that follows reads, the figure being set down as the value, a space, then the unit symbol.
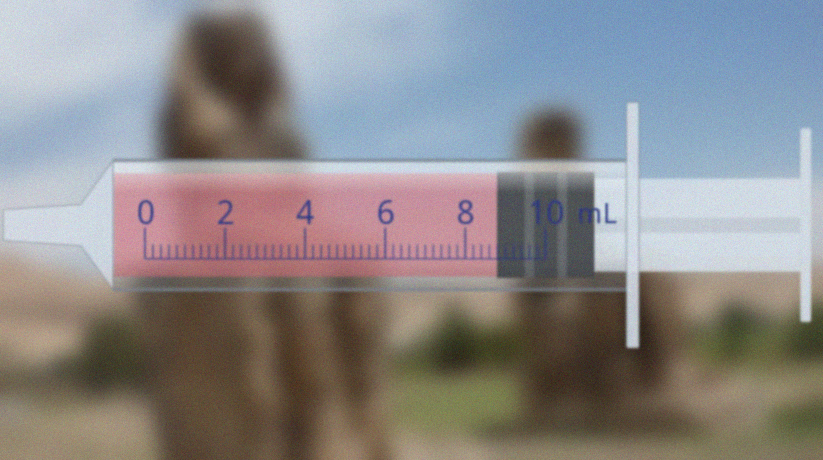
8.8 mL
